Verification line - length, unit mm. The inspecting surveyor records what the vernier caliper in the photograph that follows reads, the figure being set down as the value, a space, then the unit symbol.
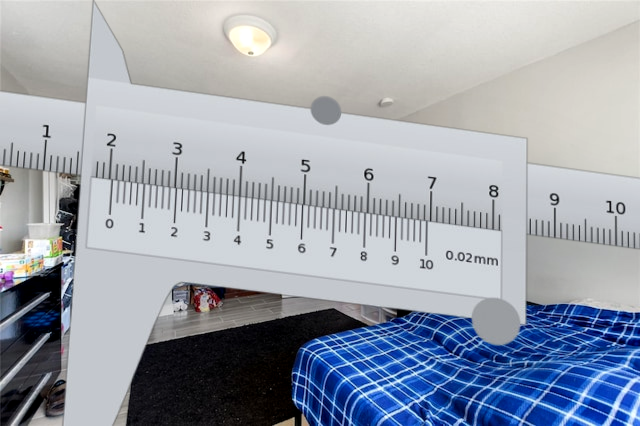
20.4 mm
